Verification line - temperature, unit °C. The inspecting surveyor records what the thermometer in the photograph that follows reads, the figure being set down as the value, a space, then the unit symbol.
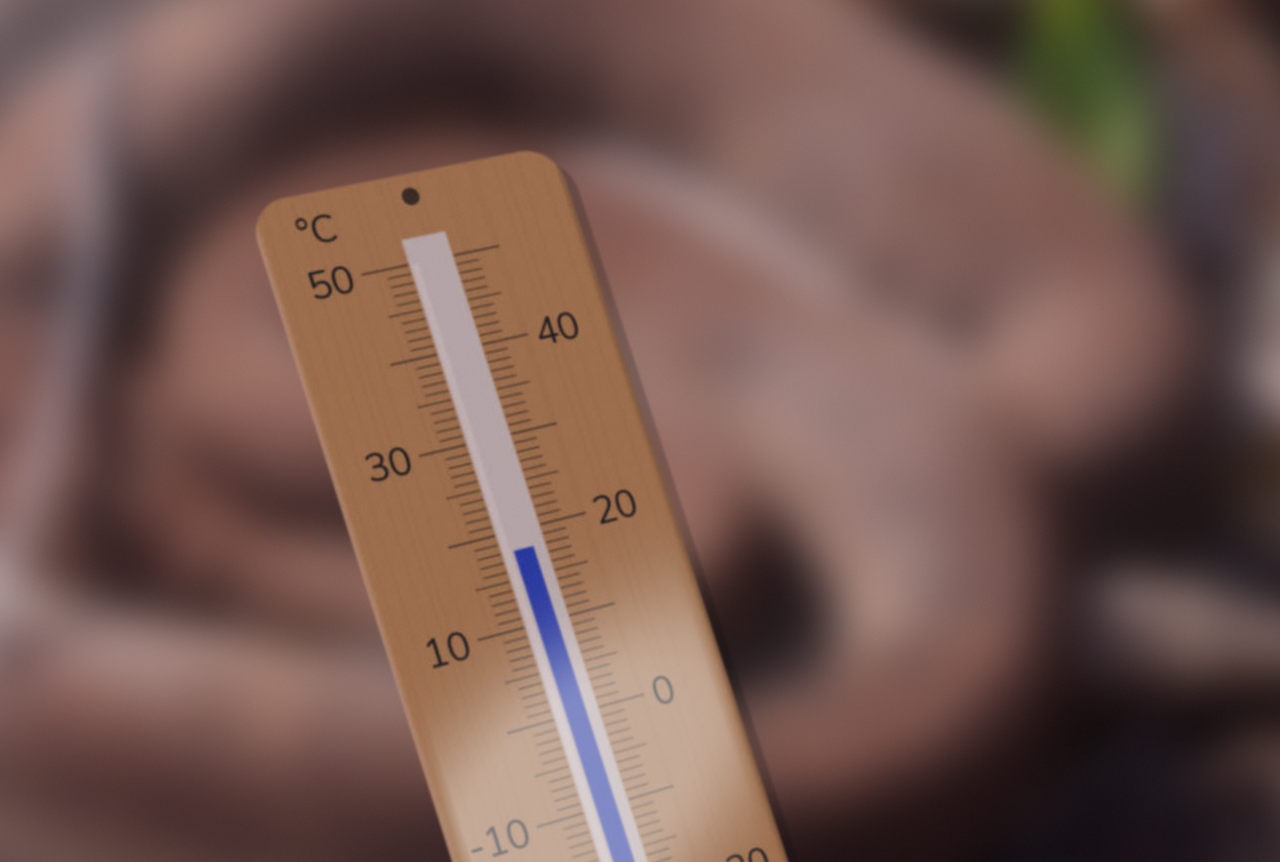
18 °C
